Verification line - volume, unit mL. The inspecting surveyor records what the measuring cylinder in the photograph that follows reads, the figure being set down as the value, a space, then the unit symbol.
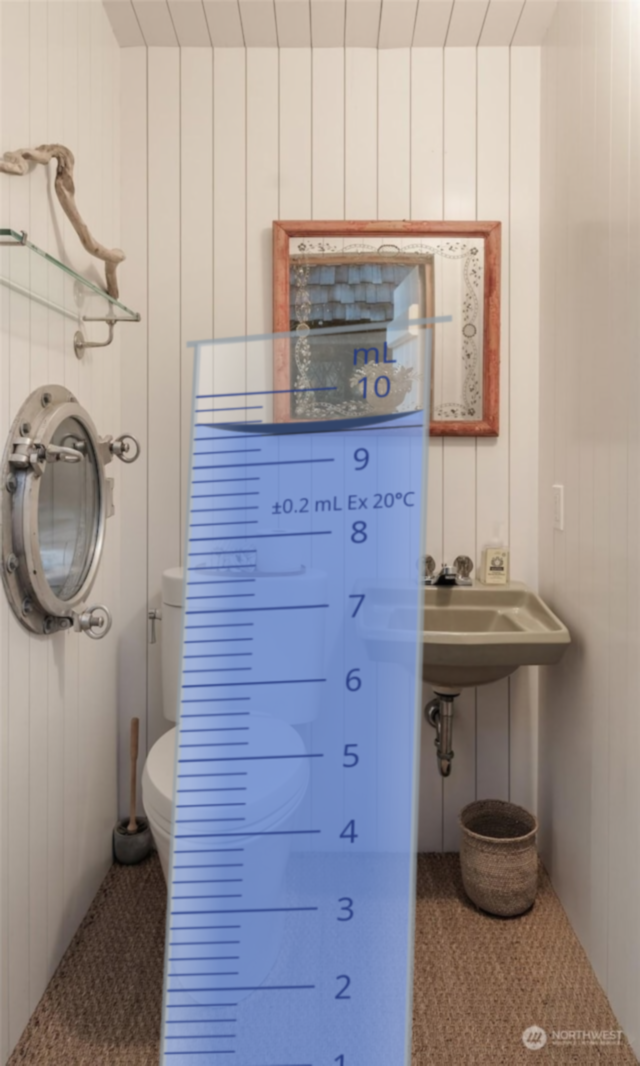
9.4 mL
